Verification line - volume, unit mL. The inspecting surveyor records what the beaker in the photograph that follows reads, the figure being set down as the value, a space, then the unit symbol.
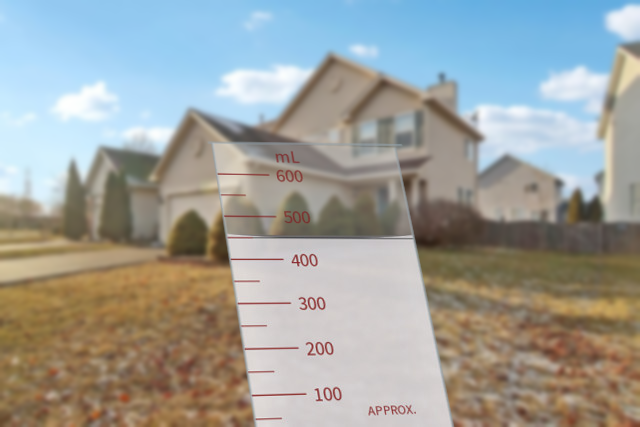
450 mL
